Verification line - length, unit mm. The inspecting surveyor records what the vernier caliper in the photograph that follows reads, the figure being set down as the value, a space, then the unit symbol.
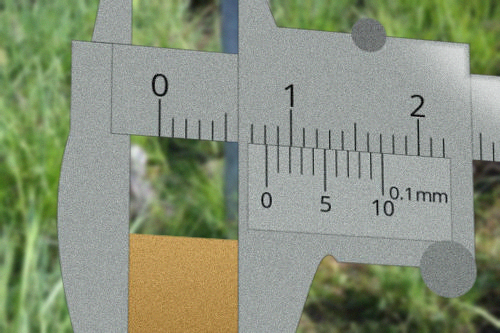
8.1 mm
